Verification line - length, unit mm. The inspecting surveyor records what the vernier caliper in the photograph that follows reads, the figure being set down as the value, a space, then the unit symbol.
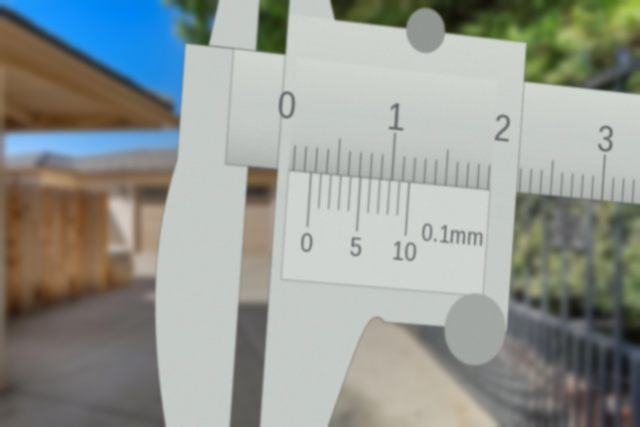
2.6 mm
